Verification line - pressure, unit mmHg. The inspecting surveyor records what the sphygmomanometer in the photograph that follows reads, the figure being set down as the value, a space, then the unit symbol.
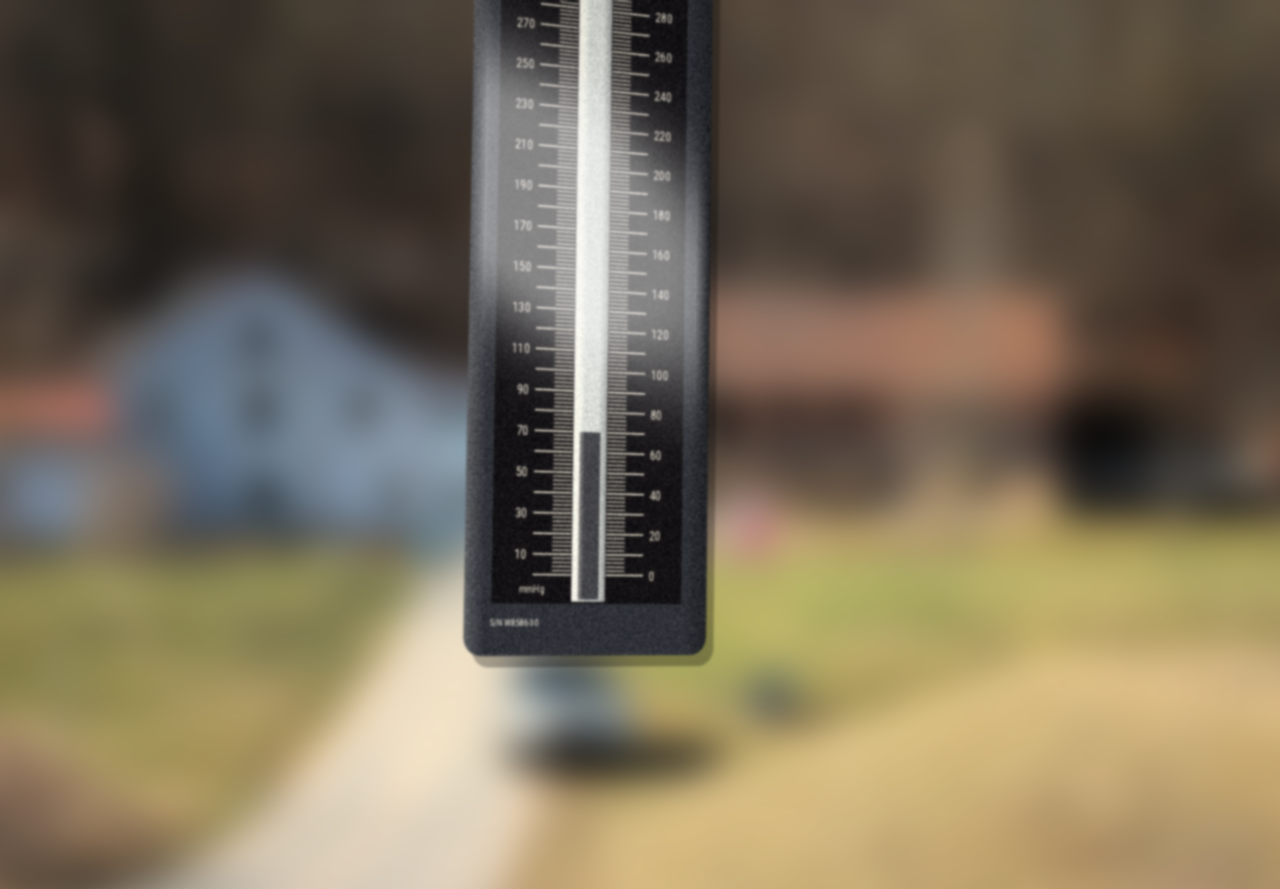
70 mmHg
